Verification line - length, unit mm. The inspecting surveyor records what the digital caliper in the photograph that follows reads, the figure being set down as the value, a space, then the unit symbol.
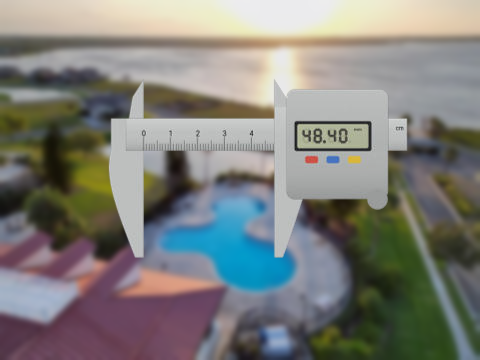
48.40 mm
